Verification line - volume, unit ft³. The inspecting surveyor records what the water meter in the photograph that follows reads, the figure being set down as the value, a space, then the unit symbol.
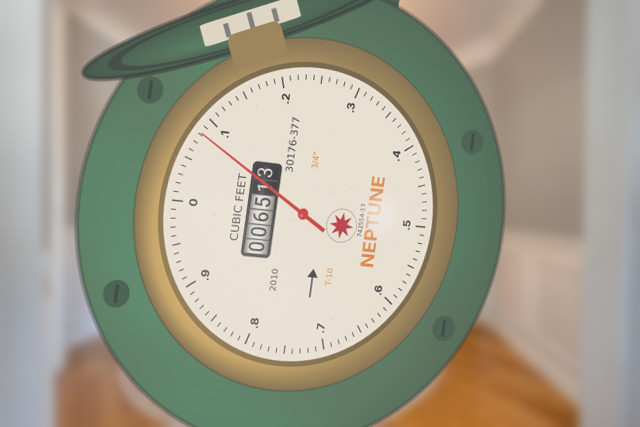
6513.08 ft³
